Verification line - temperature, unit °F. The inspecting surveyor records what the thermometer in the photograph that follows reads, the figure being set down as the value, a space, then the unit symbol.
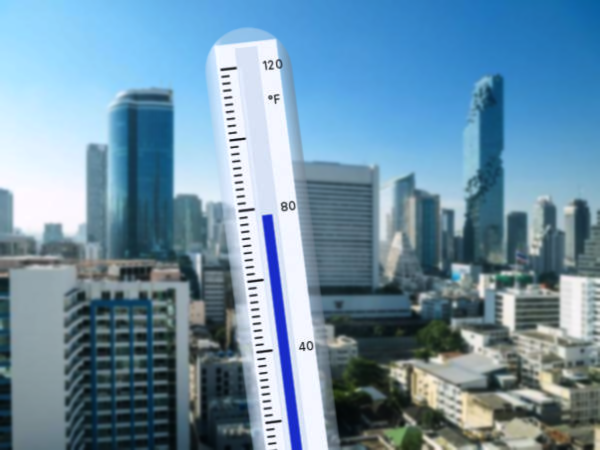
78 °F
